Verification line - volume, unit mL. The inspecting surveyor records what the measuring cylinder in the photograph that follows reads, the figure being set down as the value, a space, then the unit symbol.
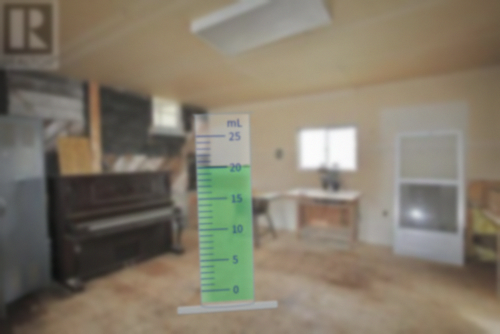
20 mL
